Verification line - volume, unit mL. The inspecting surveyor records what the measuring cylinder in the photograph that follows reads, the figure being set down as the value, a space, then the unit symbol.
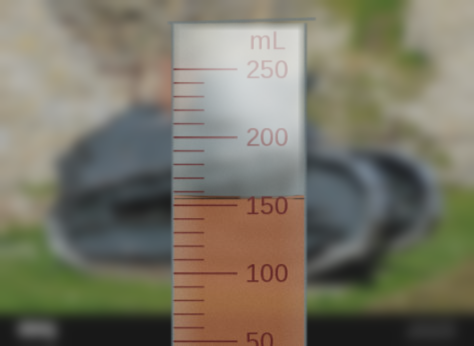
155 mL
